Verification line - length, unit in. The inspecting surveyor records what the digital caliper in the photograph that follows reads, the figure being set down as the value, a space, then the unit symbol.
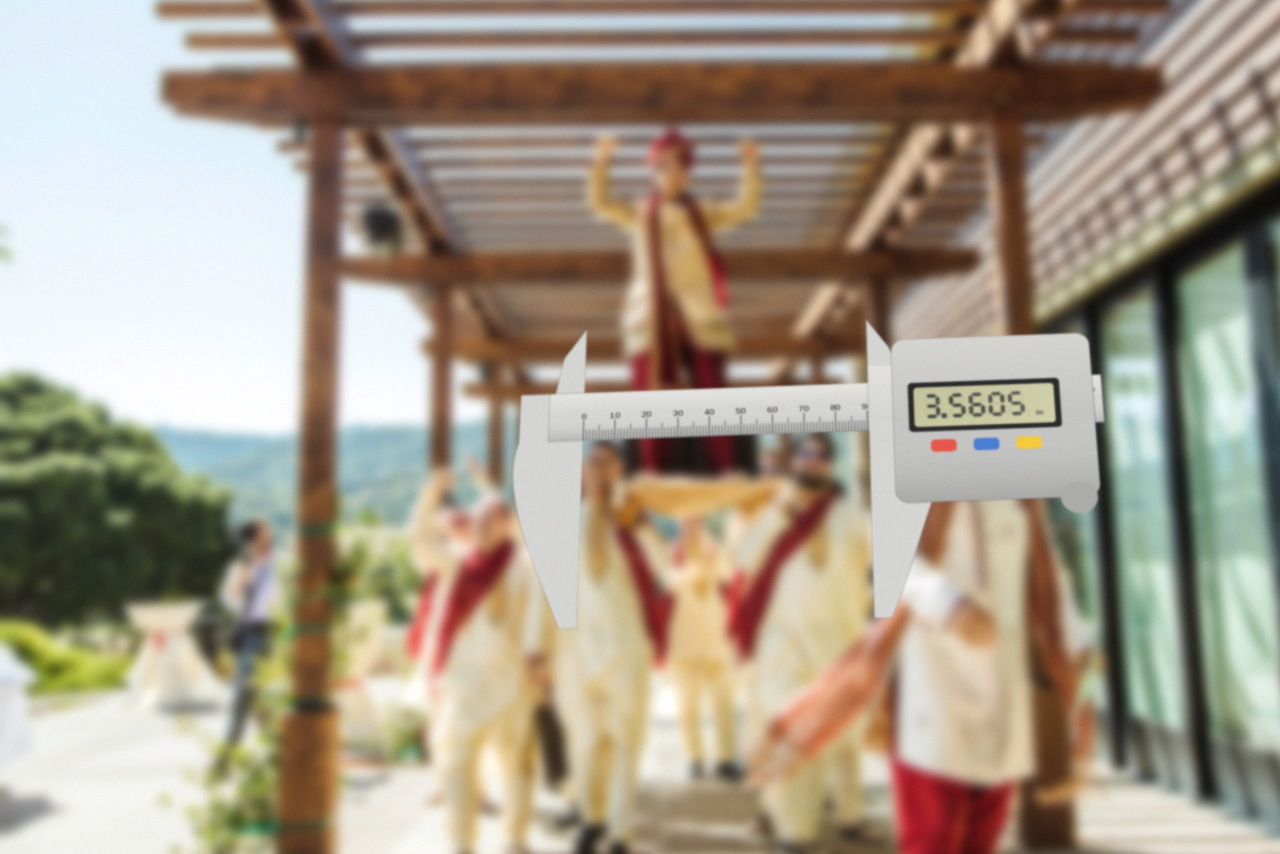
3.5605 in
